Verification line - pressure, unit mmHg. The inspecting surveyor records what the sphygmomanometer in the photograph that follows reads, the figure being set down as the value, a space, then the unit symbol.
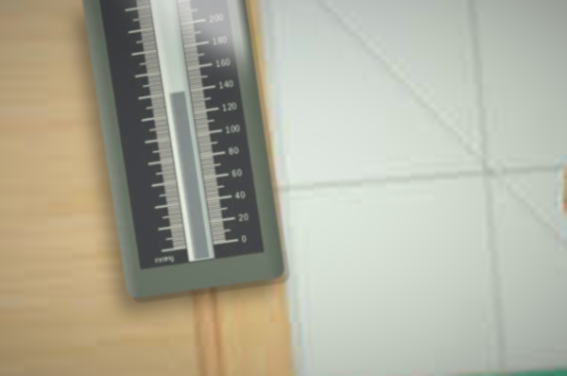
140 mmHg
